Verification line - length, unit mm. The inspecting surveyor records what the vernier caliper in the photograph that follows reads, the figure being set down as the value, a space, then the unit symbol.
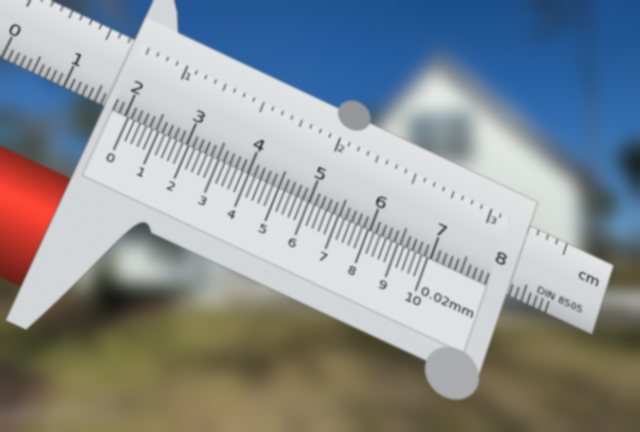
20.5 mm
